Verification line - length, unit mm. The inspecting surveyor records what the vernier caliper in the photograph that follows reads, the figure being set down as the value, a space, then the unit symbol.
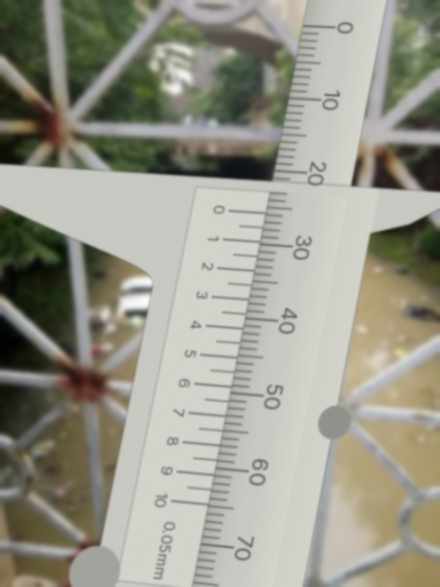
25.8 mm
